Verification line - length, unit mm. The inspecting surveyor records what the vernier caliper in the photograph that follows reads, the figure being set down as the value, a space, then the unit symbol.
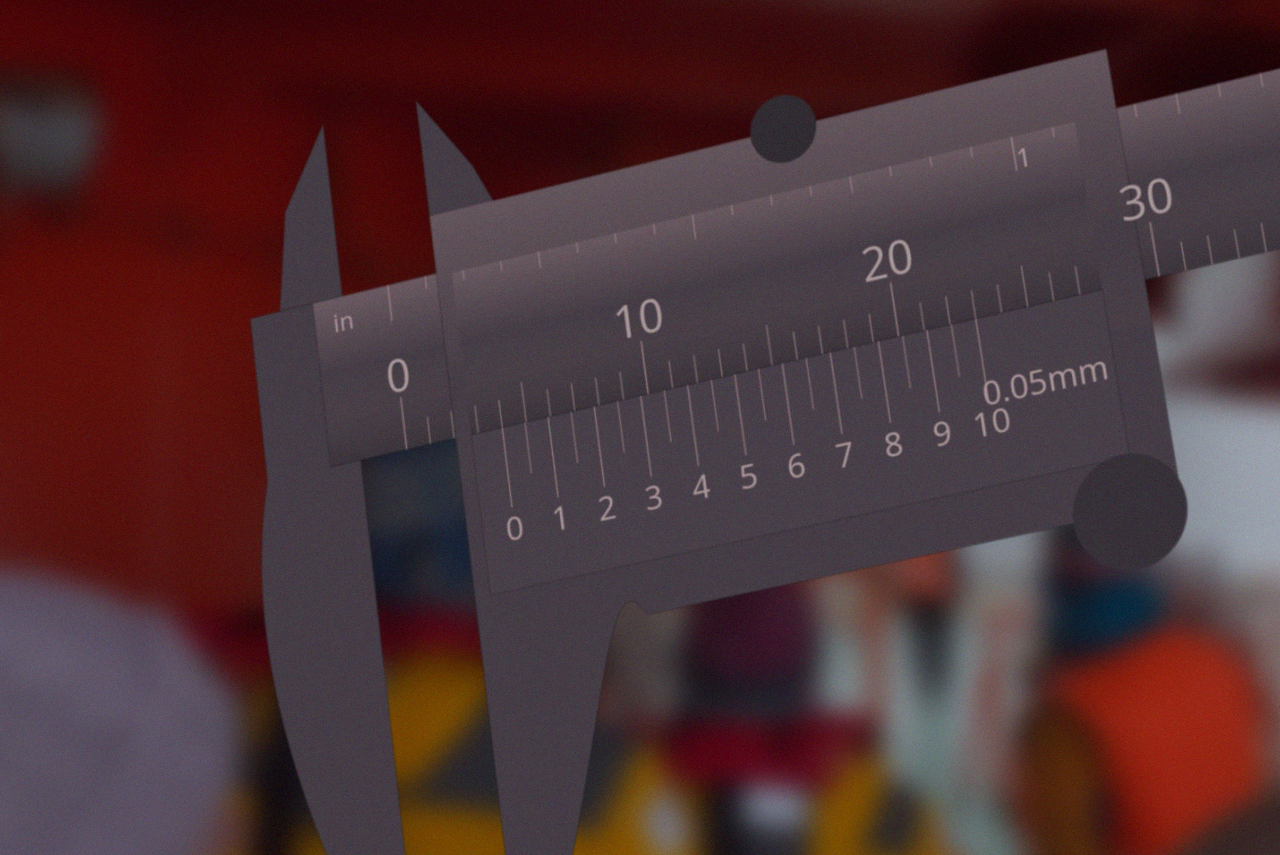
4.0 mm
